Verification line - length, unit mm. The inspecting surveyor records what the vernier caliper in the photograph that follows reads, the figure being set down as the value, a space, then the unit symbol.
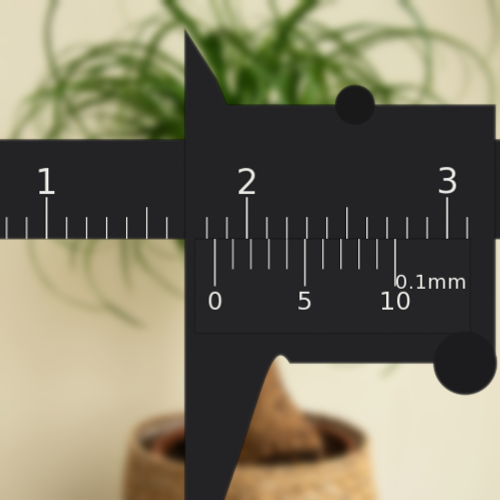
18.4 mm
